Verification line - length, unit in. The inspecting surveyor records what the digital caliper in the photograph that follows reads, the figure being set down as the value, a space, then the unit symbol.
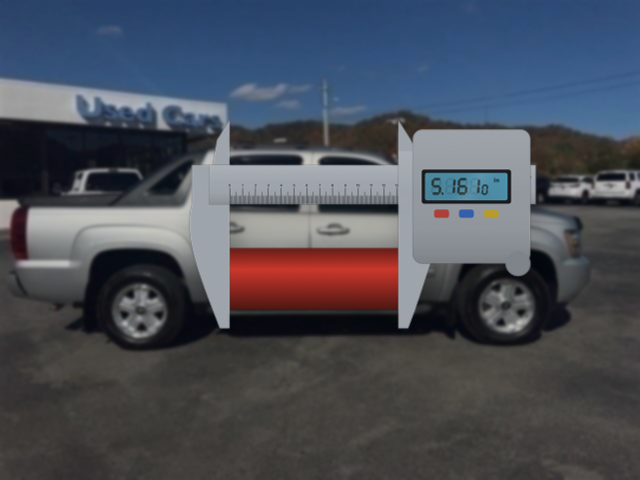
5.1610 in
